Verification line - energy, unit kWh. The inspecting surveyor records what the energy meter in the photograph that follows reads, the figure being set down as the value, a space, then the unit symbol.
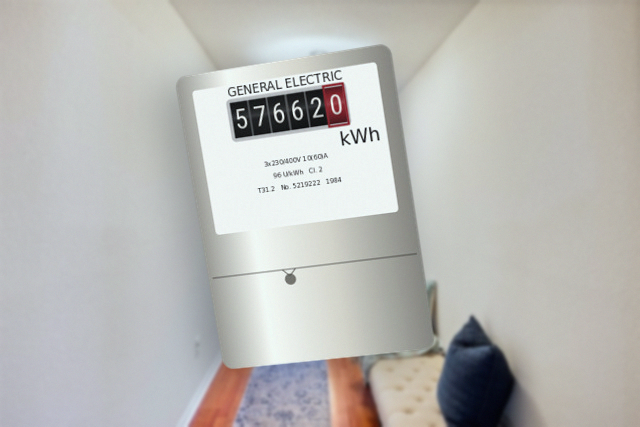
57662.0 kWh
